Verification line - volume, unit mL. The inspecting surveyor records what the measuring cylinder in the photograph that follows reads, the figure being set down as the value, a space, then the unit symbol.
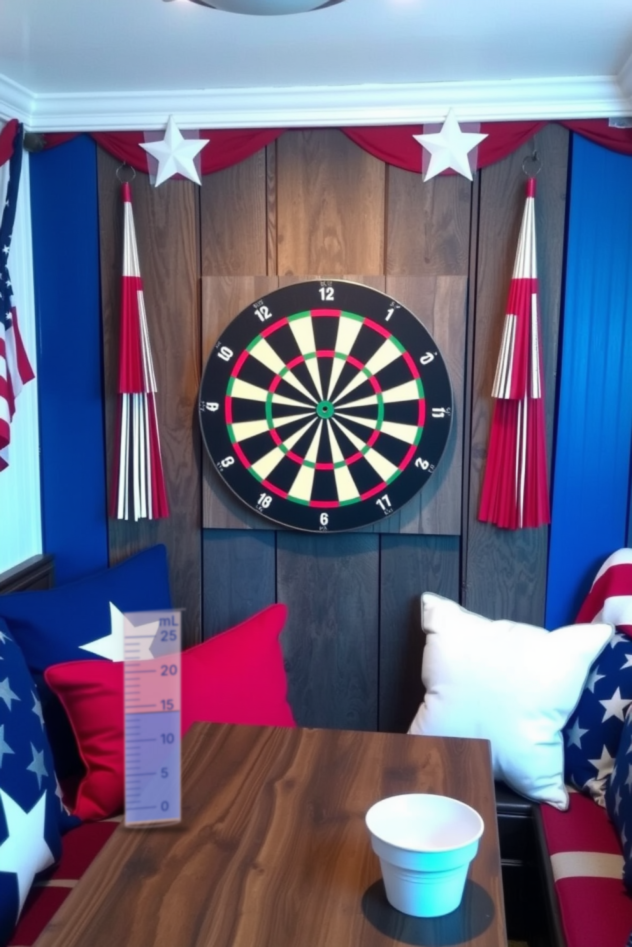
14 mL
